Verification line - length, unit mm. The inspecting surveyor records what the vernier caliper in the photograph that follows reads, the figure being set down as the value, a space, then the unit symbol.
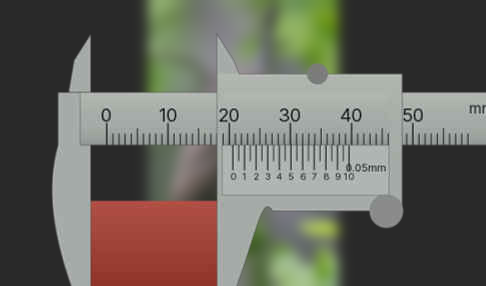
20.6 mm
